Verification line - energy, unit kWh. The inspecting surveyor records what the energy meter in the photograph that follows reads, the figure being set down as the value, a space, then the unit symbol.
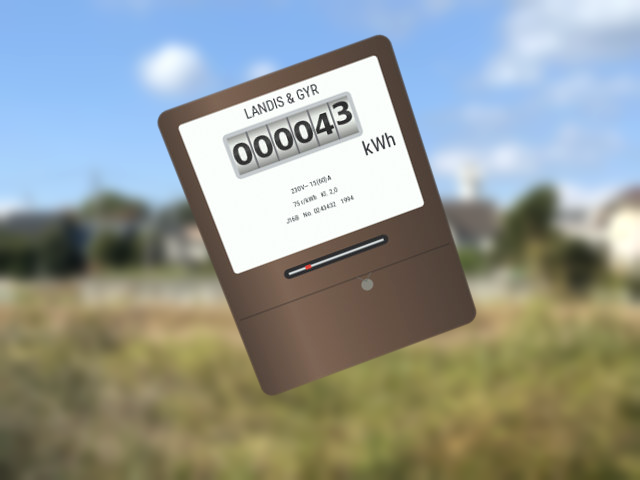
43 kWh
